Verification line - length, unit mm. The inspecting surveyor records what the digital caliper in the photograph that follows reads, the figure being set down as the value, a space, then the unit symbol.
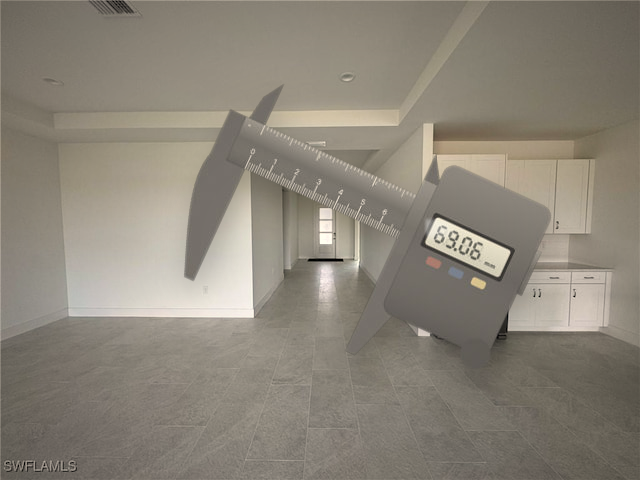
69.06 mm
